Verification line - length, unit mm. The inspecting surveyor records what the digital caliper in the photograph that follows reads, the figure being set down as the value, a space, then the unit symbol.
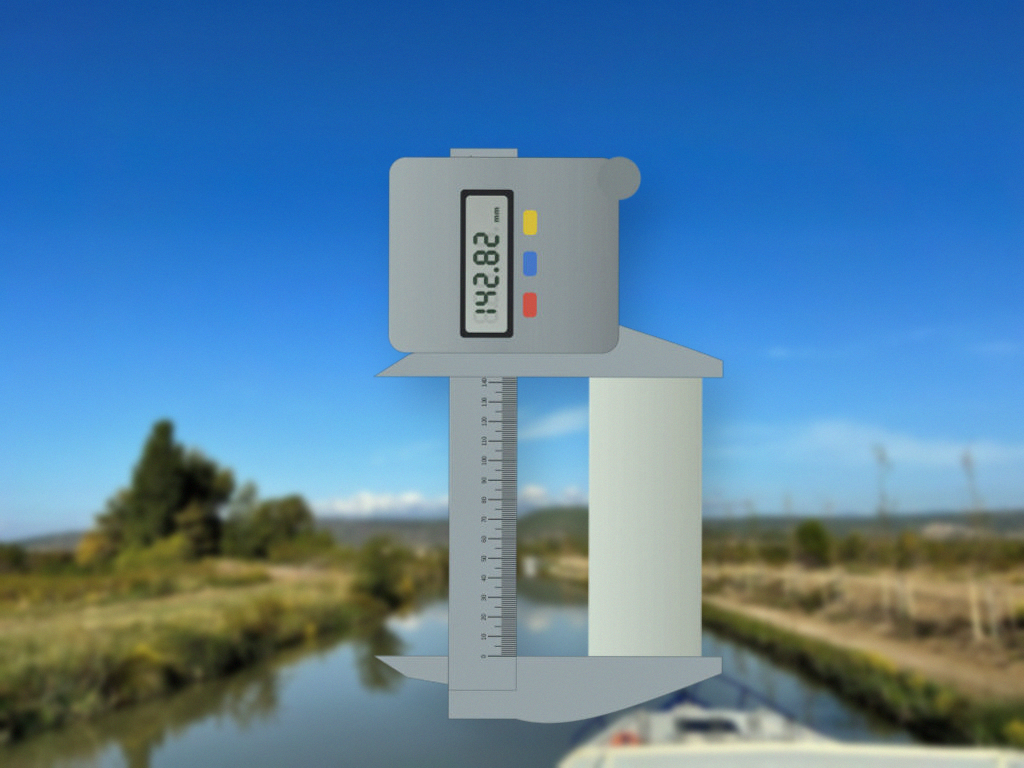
142.82 mm
